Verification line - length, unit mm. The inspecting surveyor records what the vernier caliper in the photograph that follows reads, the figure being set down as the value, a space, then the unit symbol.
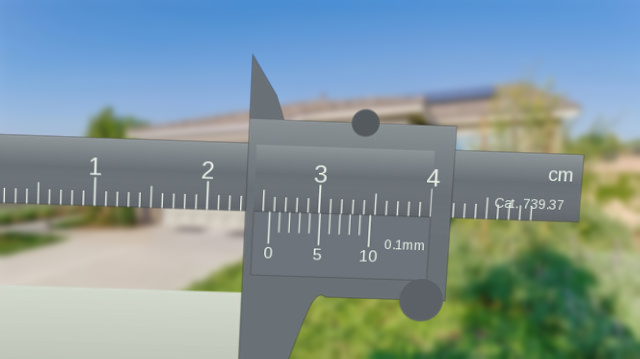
25.6 mm
